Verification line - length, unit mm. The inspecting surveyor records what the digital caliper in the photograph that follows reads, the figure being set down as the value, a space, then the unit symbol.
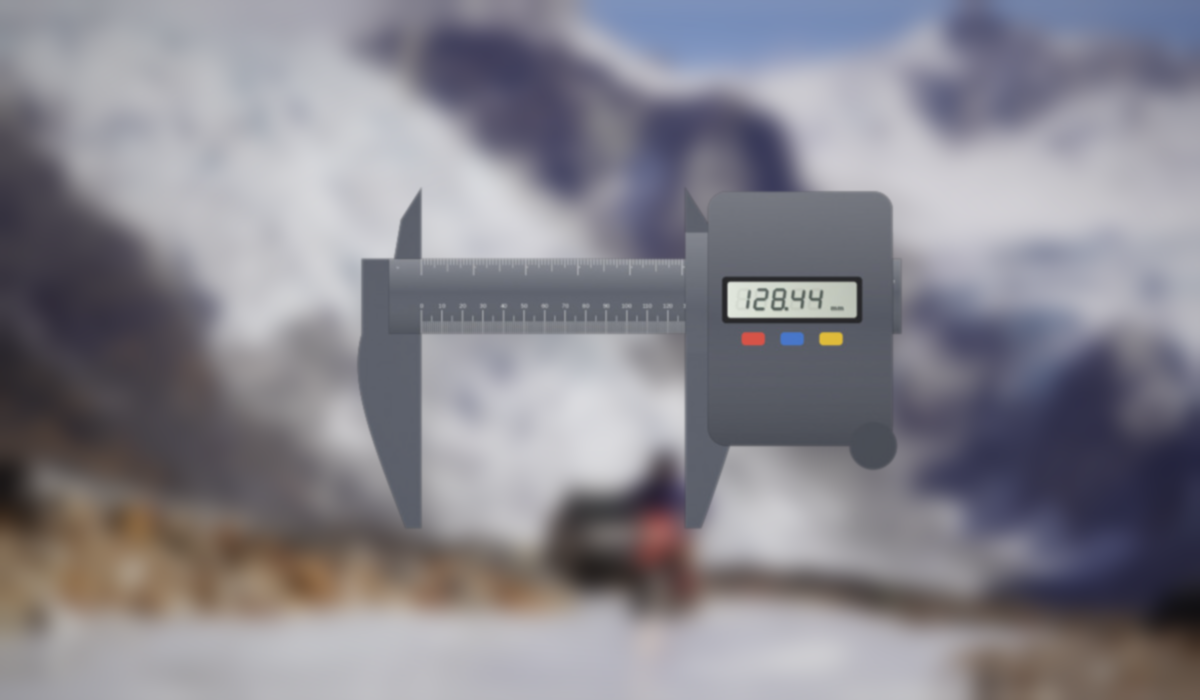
128.44 mm
